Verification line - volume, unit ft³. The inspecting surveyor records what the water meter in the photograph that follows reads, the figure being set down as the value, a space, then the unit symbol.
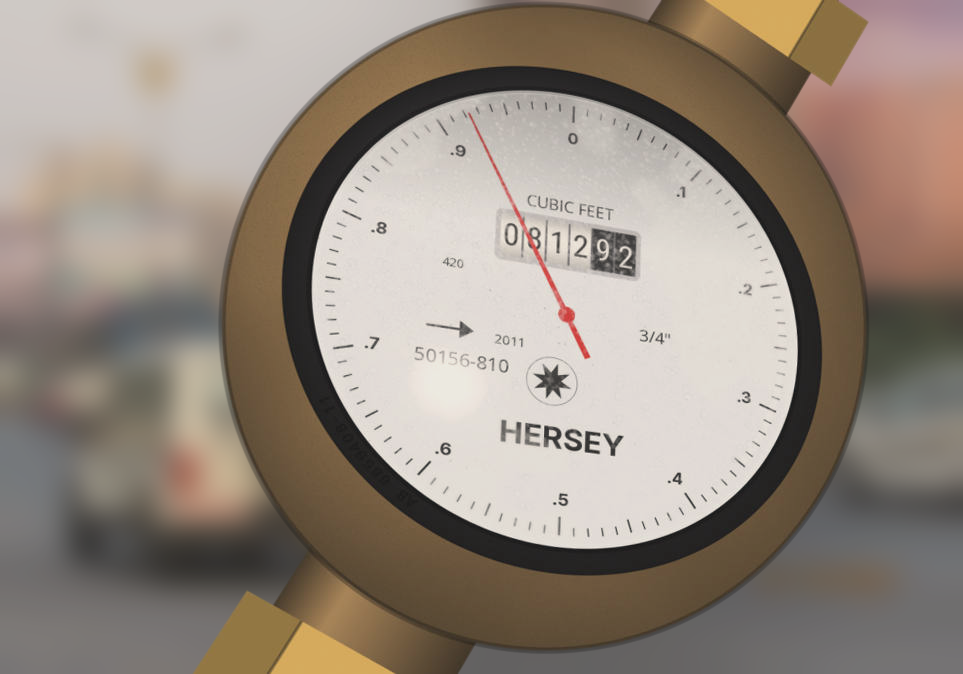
81291.92 ft³
